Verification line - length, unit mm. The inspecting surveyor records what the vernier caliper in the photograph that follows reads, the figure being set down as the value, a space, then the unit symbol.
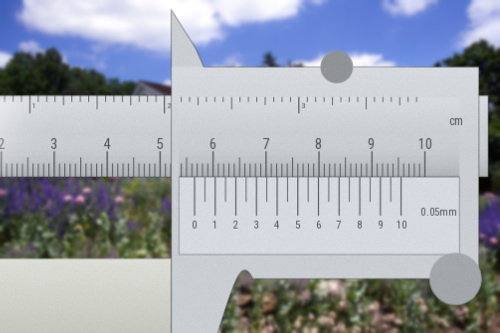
56.5 mm
